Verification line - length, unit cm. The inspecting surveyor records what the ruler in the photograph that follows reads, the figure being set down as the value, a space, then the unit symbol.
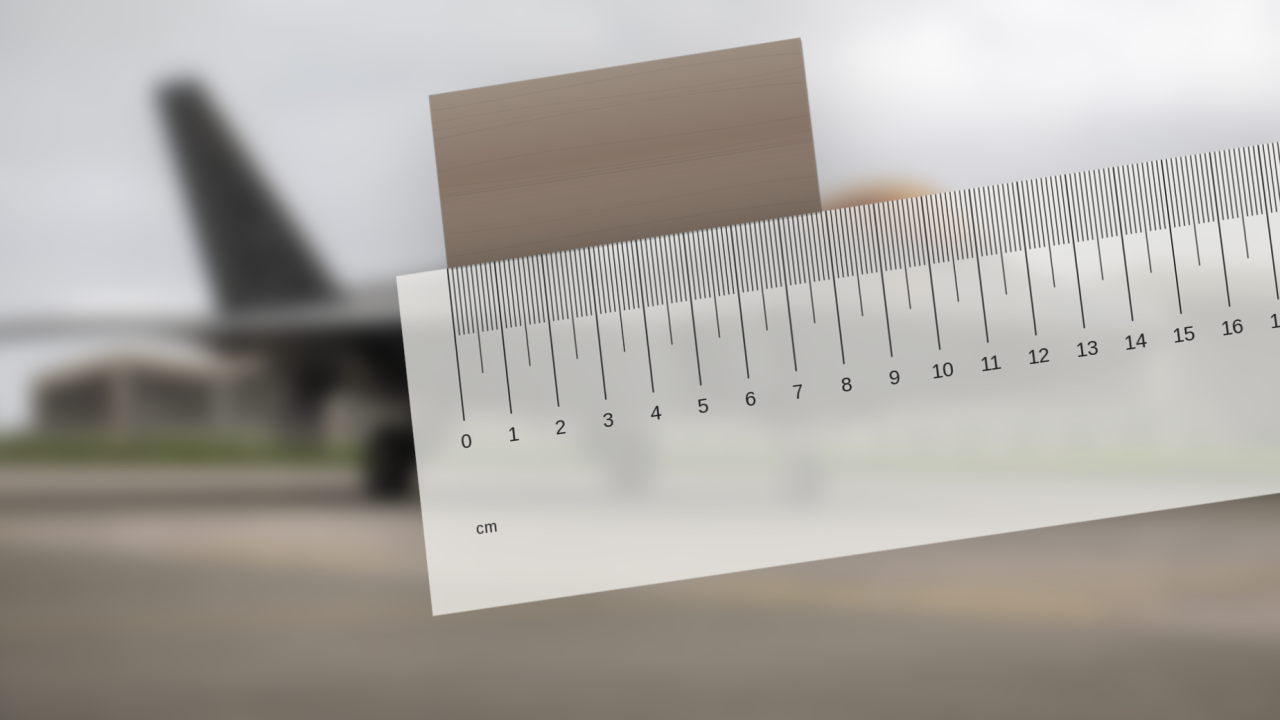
7.9 cm
